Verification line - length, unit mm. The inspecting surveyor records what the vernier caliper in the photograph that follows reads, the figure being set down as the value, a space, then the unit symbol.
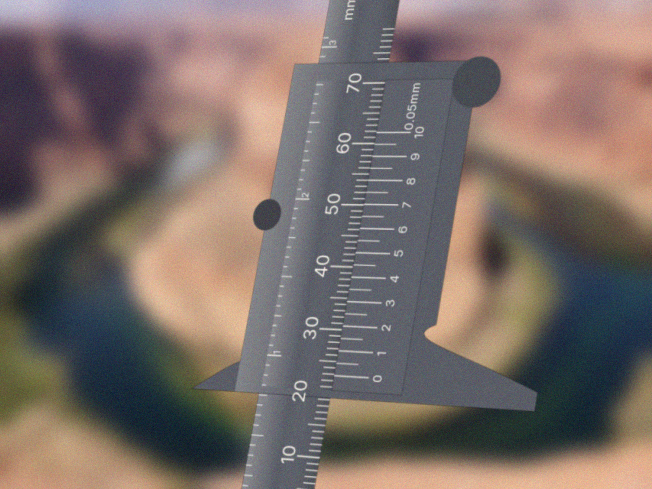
22.8 mm
